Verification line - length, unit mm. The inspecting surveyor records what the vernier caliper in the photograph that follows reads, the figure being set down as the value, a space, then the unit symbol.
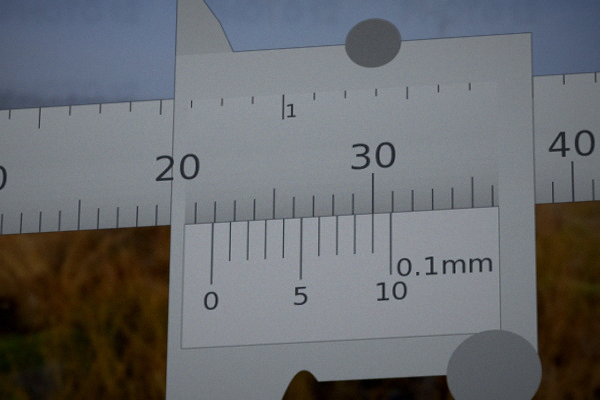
21.9 mm
